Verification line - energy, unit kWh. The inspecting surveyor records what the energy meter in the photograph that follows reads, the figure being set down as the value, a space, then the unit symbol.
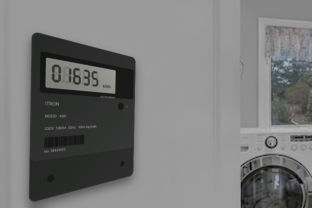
1635 kWh
